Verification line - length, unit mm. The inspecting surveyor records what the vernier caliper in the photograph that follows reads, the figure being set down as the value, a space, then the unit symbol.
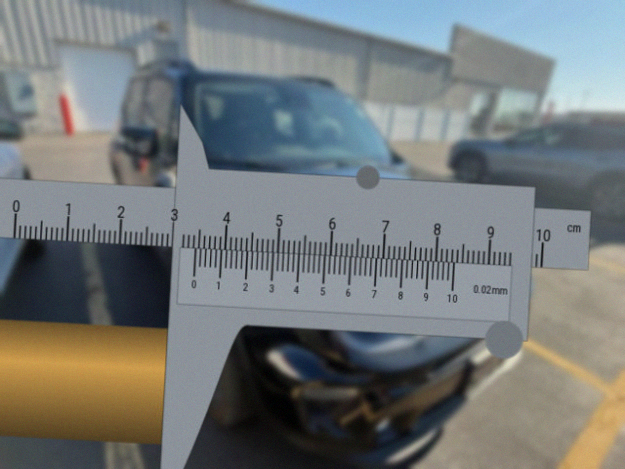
34.4 mm
